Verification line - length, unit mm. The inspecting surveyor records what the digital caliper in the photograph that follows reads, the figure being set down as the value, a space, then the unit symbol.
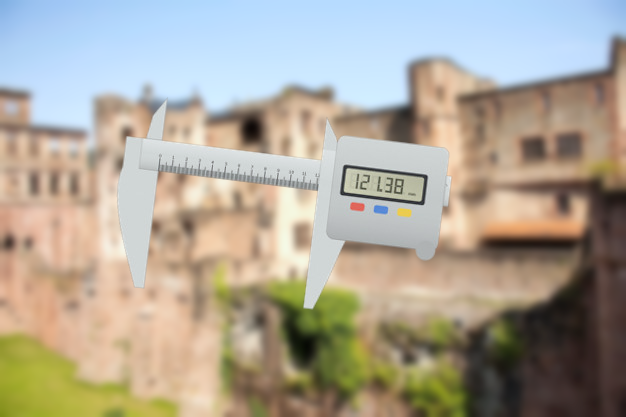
121.38 mm
